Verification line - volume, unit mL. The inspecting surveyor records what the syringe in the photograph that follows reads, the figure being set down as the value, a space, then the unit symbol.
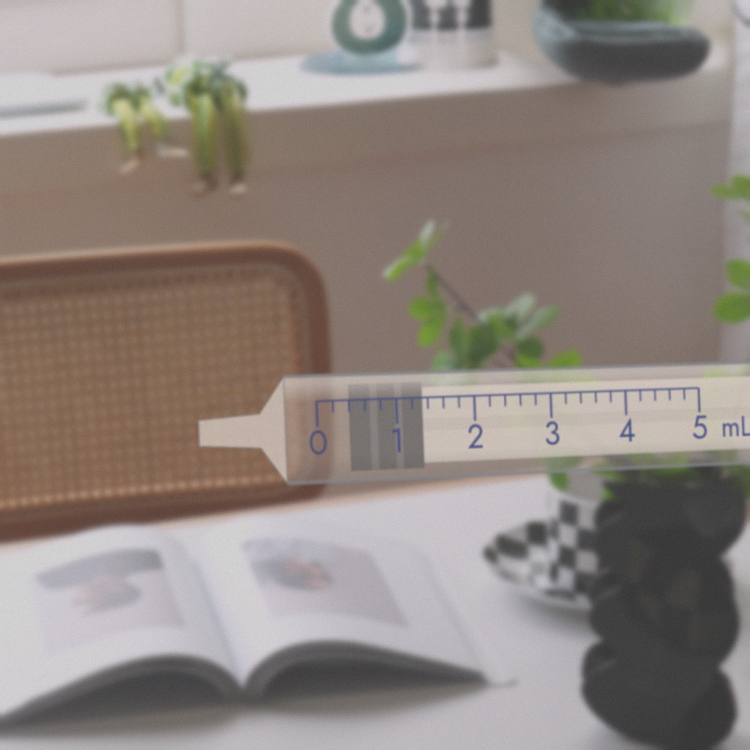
0.4 mL
